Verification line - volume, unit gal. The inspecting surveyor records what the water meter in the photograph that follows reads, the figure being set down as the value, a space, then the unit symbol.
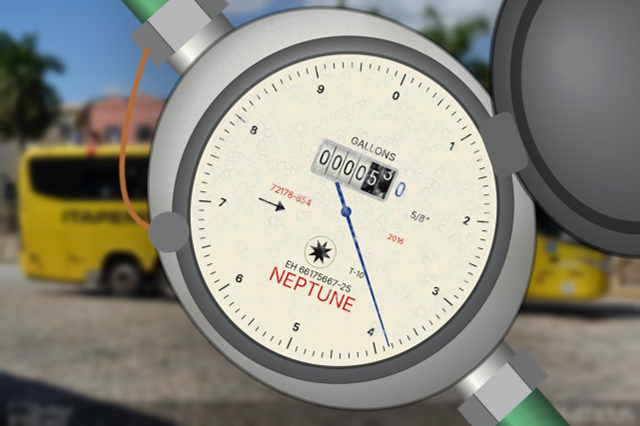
533.8 gal
